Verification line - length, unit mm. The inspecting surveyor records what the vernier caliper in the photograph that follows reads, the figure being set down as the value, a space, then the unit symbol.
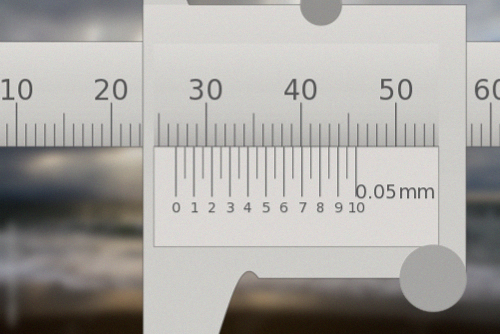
26.8 mm
